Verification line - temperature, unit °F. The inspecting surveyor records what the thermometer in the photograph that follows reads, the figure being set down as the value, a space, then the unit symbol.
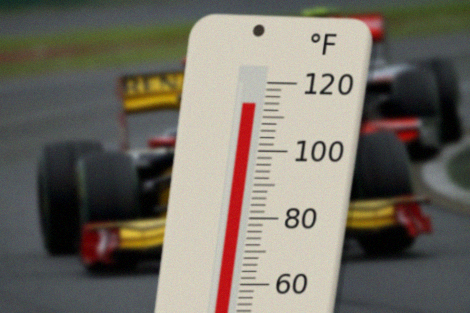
114 °F
